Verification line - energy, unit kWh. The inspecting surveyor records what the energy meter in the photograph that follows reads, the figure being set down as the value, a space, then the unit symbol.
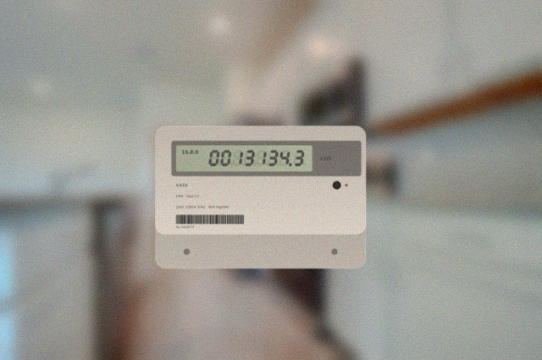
13134.3 kWh
